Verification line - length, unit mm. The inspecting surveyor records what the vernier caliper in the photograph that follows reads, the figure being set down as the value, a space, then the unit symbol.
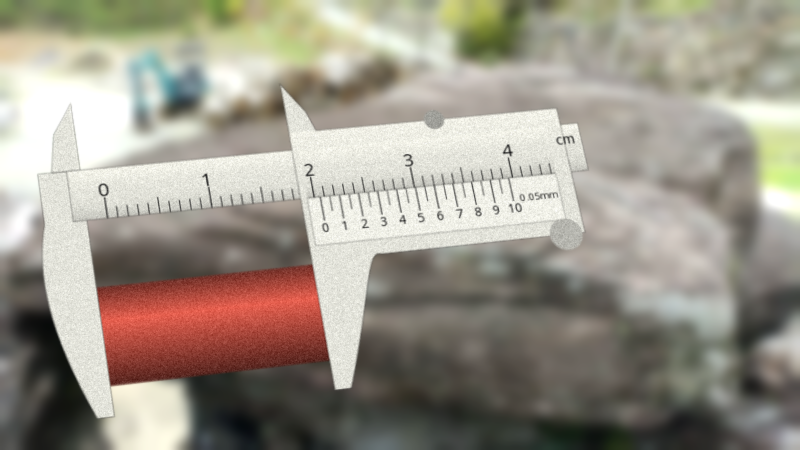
20.6 mm
